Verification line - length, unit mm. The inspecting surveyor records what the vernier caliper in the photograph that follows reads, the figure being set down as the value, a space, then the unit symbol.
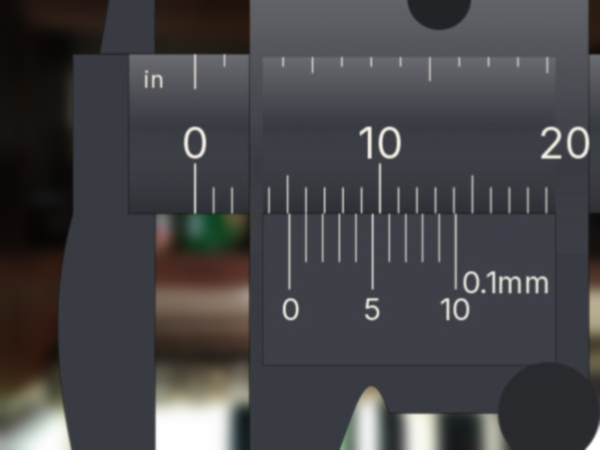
5.1 mm
